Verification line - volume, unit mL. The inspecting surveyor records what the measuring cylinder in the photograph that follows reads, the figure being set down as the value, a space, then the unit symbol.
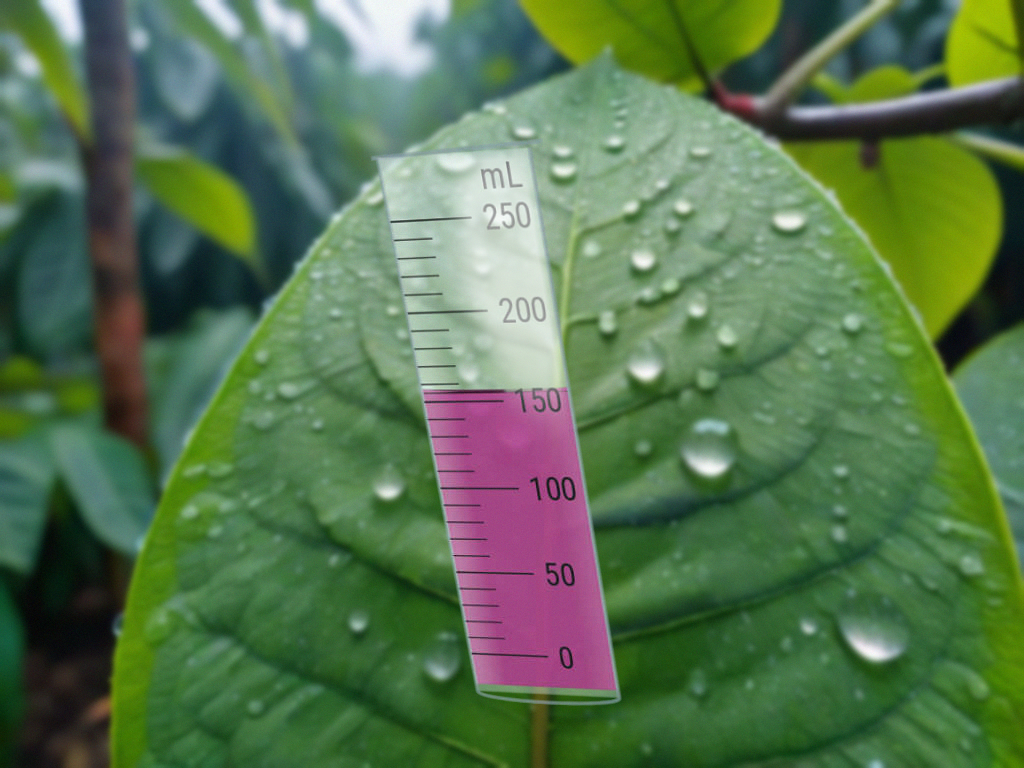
155 mL
